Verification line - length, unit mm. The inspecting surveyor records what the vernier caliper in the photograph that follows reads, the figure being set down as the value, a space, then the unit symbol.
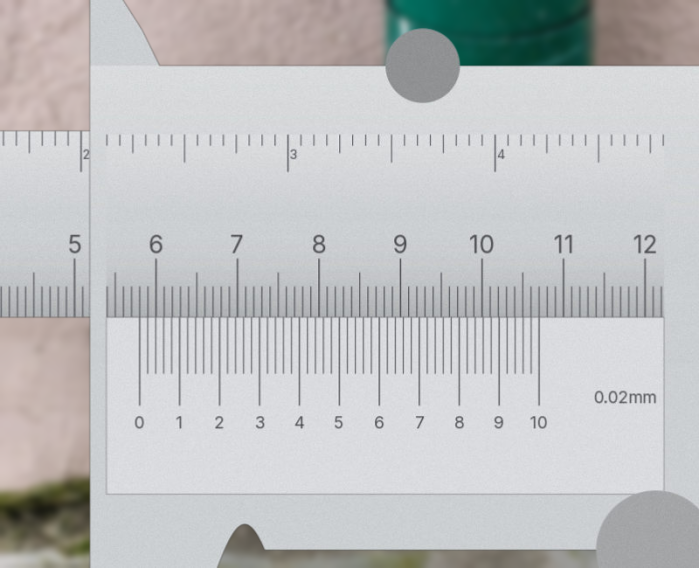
58.0 mm
